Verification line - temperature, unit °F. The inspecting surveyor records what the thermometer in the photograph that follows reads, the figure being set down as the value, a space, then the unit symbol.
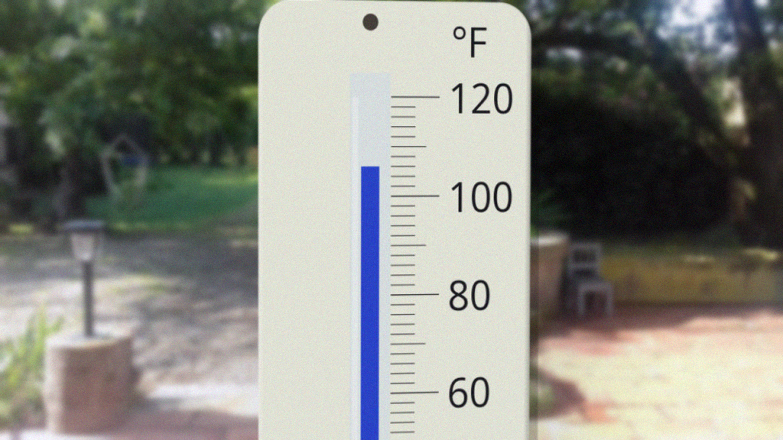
106 °F
